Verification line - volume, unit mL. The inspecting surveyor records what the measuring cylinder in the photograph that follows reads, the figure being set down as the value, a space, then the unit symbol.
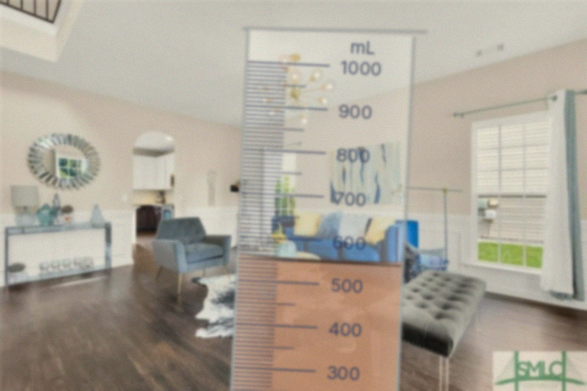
550 mL
